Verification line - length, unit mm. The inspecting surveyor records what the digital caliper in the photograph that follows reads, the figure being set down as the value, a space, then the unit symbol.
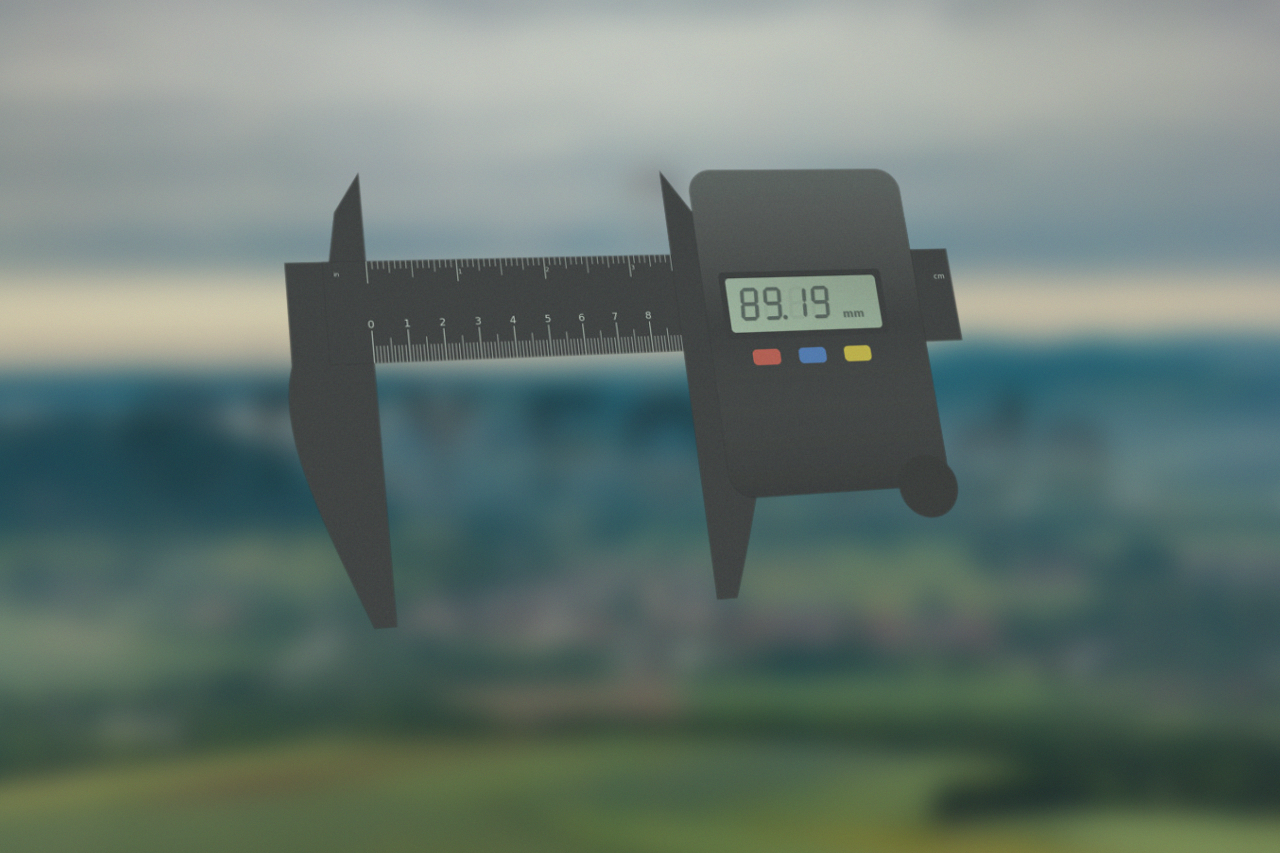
89.19 mm
